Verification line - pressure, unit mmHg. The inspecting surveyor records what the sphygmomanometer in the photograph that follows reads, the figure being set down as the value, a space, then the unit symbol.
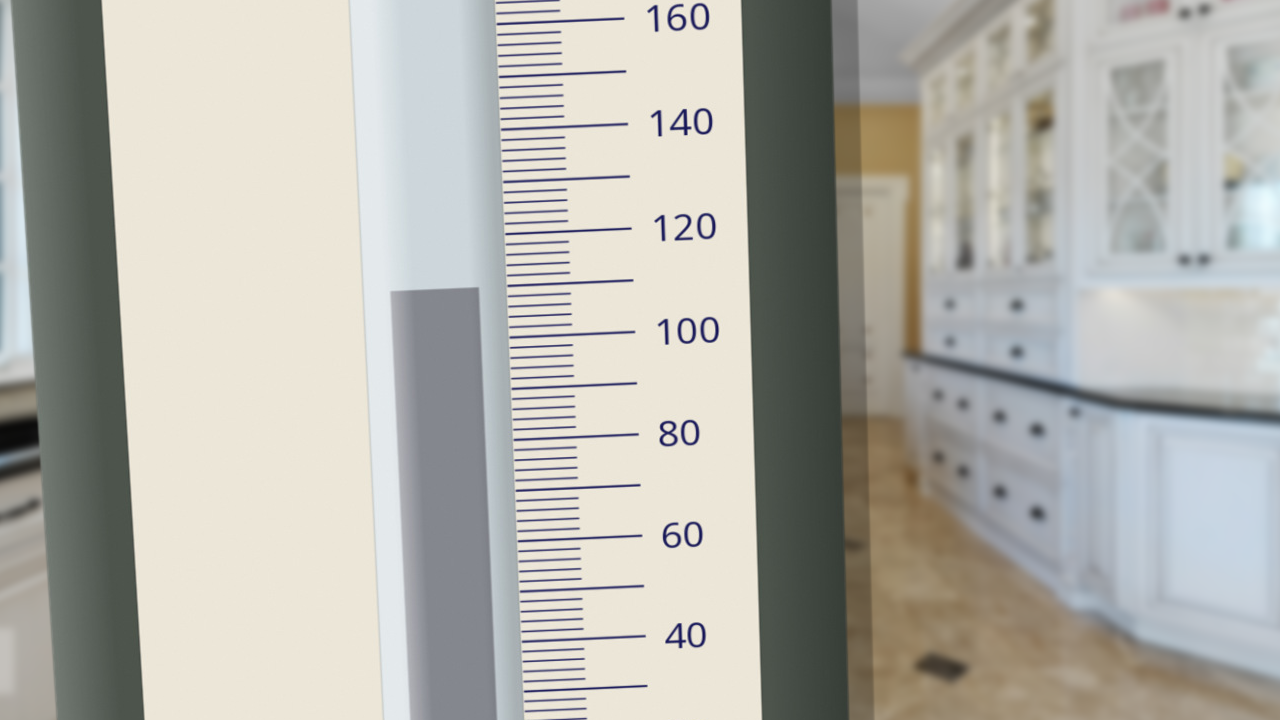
110 mmHg
